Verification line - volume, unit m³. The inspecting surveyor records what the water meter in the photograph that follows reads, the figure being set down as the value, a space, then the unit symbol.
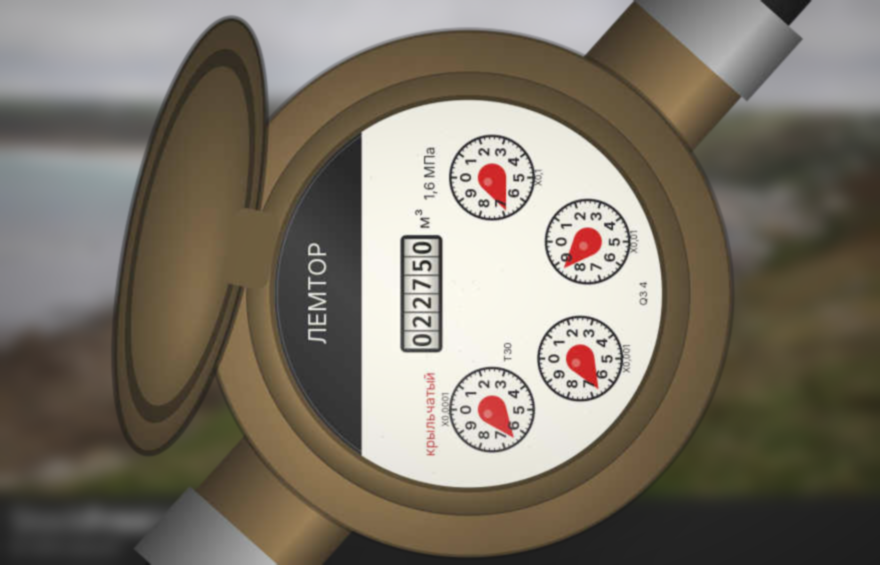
22750.6866 m³
